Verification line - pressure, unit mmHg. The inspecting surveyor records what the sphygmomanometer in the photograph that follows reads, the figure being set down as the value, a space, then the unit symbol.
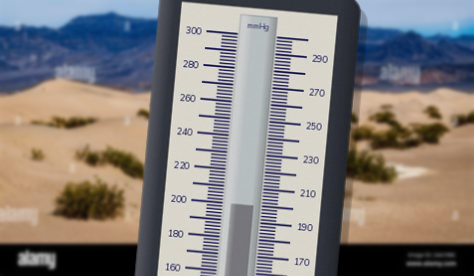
200 mmHg
